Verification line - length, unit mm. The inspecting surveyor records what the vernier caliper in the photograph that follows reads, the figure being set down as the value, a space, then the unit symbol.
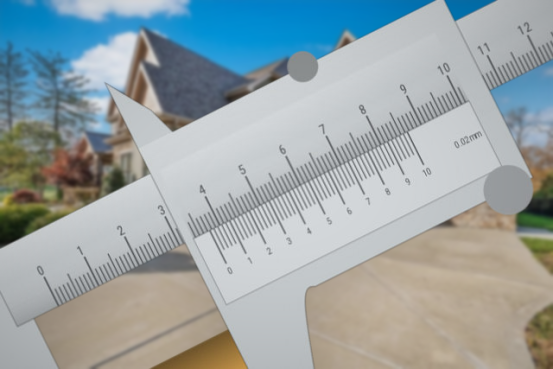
37.5 mm
